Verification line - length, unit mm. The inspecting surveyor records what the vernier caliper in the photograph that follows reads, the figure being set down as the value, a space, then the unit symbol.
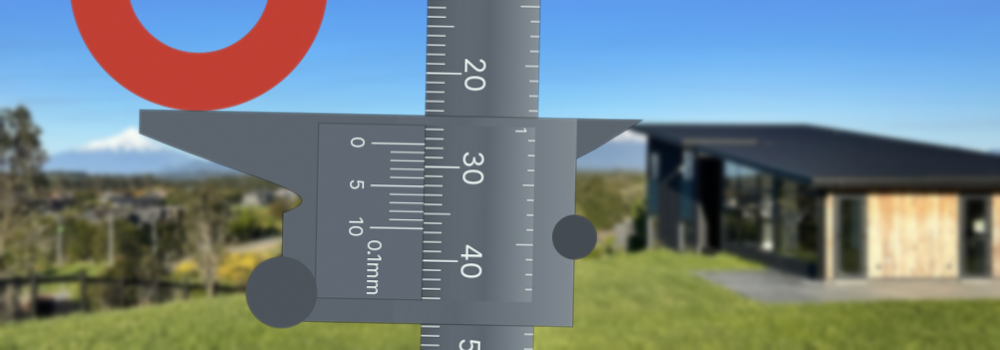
27.6 mm
